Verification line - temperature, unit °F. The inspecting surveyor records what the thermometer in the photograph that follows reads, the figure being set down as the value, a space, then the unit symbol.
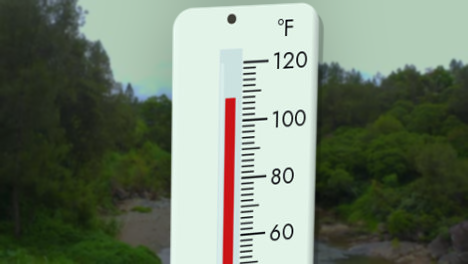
108 °F
